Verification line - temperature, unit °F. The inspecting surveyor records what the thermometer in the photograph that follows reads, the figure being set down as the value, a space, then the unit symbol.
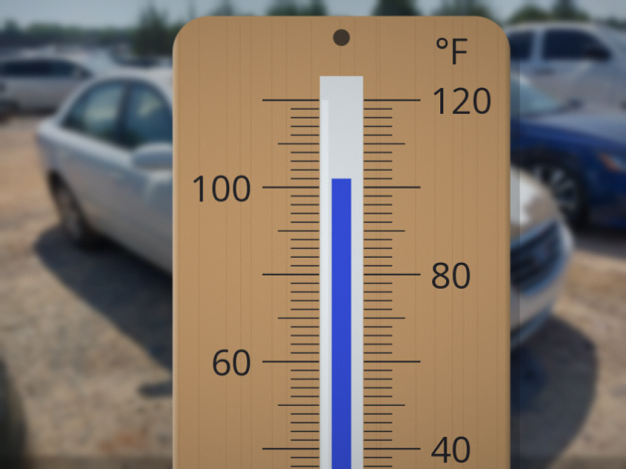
102 °F
